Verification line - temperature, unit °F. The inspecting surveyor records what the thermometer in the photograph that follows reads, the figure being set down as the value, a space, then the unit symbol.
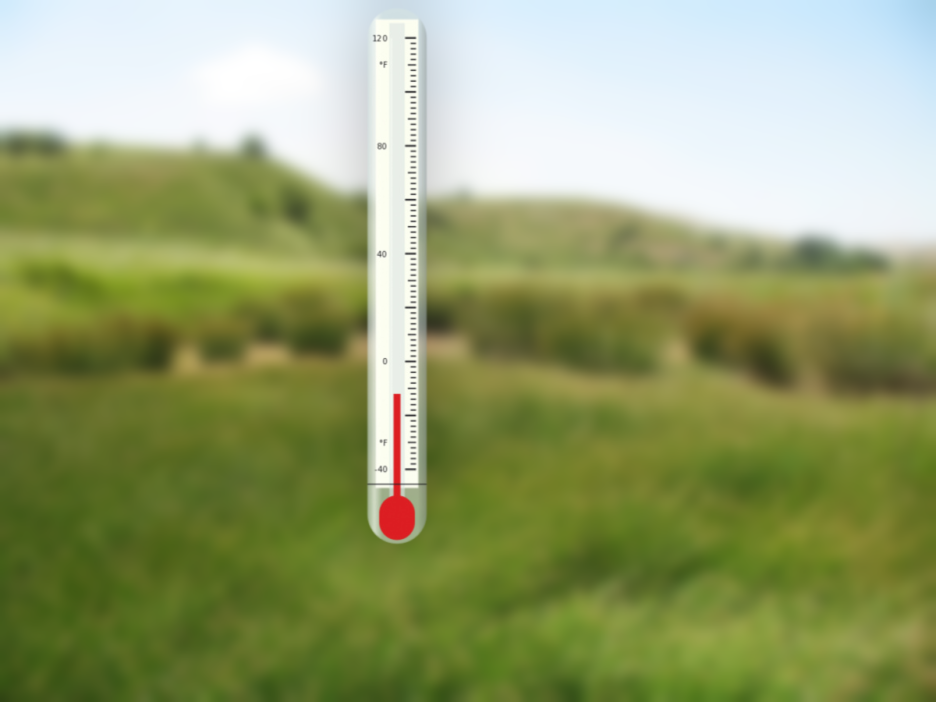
-12 °F
